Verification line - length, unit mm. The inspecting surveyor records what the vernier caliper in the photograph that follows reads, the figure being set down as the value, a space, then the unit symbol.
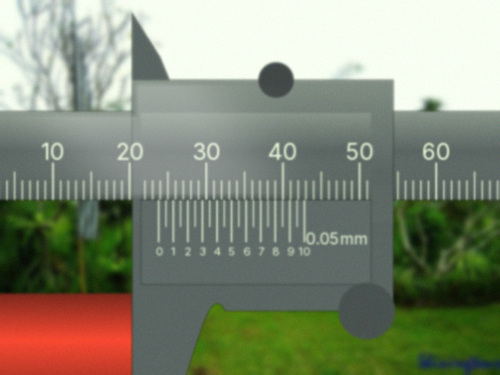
23.8 mm
